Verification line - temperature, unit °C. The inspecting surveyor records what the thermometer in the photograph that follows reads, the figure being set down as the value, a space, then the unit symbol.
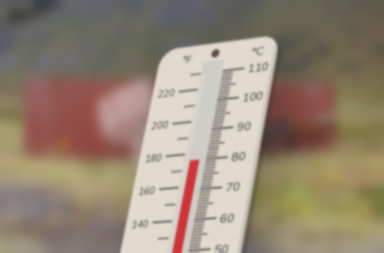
80 °C
